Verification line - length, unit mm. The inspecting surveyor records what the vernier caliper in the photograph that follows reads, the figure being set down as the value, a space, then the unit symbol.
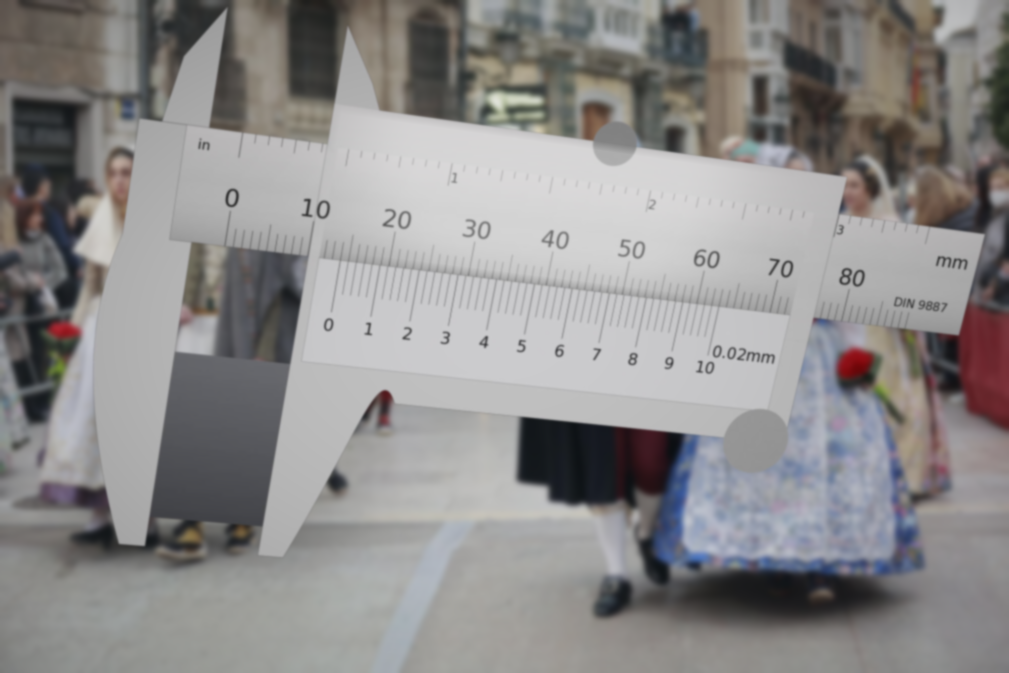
14.0 mm
